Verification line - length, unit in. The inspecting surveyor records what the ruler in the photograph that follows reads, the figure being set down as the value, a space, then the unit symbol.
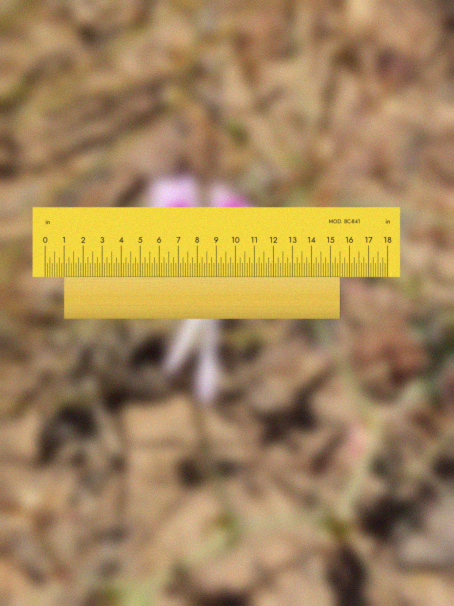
14.5 in
